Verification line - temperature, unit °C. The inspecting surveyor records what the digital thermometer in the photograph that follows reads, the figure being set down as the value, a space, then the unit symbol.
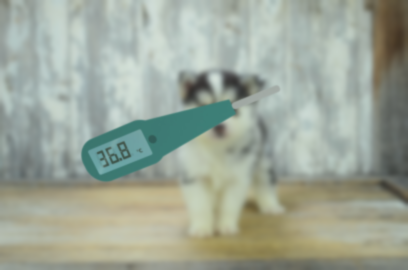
36.8 °C
